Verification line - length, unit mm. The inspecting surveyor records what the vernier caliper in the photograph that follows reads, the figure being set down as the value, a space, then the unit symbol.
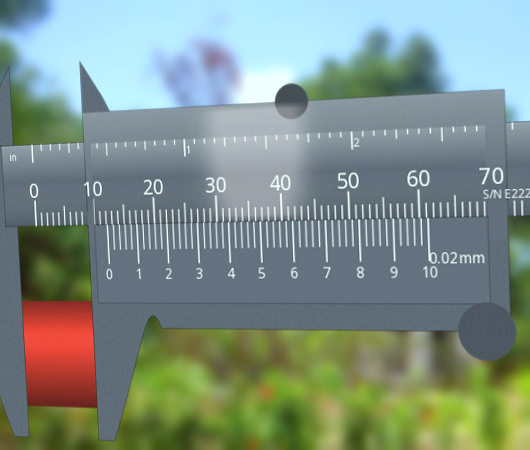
12.2 mm
